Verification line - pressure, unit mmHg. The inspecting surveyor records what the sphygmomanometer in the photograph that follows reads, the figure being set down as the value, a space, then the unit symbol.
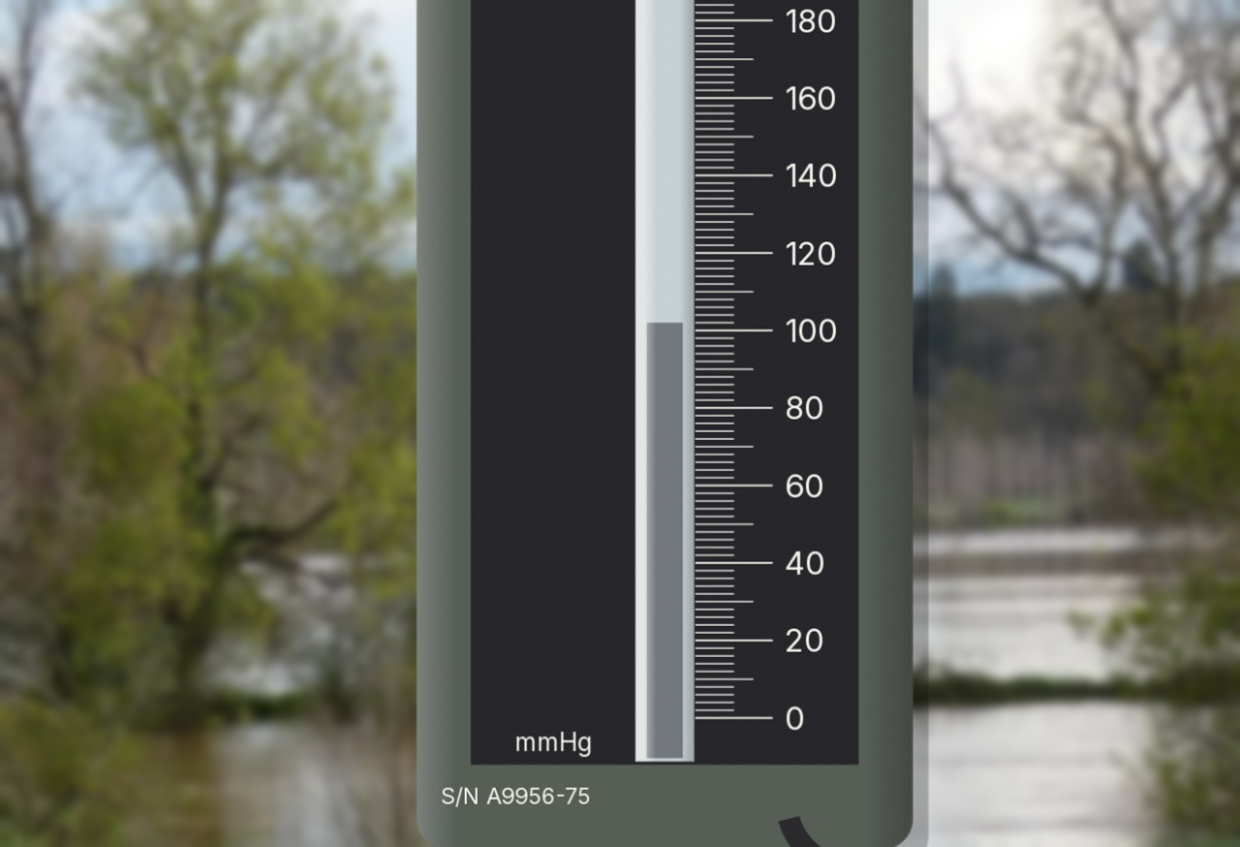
102 mmHg
